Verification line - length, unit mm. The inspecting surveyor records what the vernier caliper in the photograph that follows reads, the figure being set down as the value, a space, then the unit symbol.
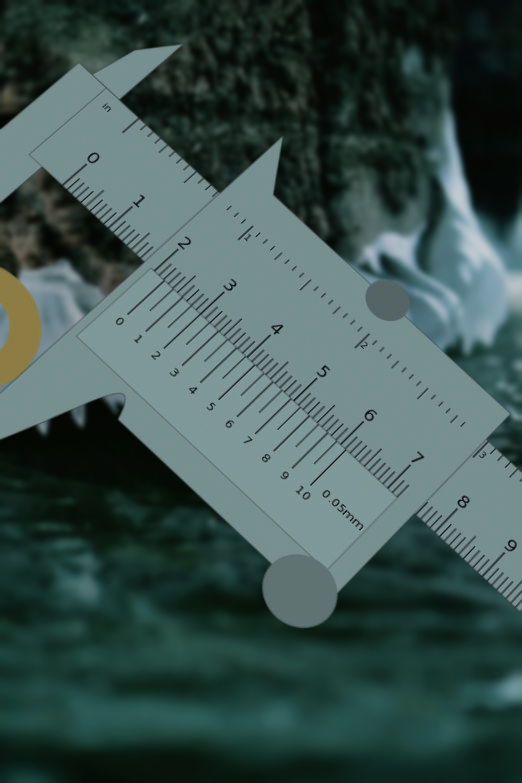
22.2 mm
